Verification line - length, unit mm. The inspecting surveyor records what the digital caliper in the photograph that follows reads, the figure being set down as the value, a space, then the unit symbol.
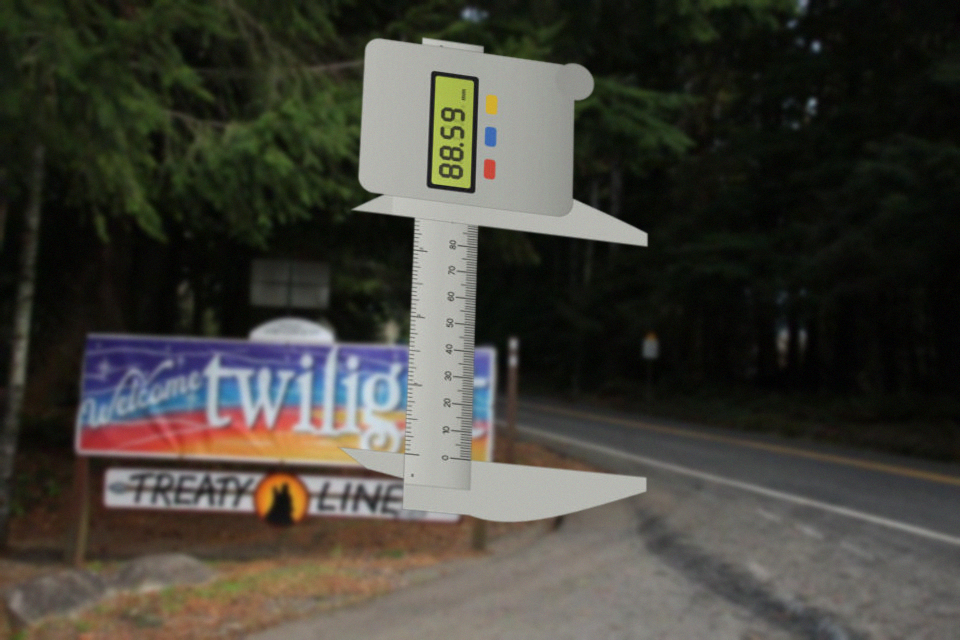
88.59 mm
